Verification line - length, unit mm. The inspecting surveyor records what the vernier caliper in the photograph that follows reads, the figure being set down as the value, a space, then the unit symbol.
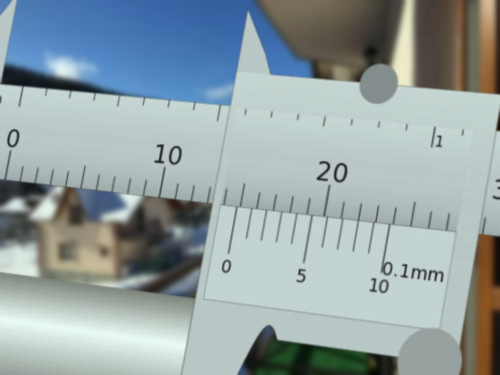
14.8 mm
